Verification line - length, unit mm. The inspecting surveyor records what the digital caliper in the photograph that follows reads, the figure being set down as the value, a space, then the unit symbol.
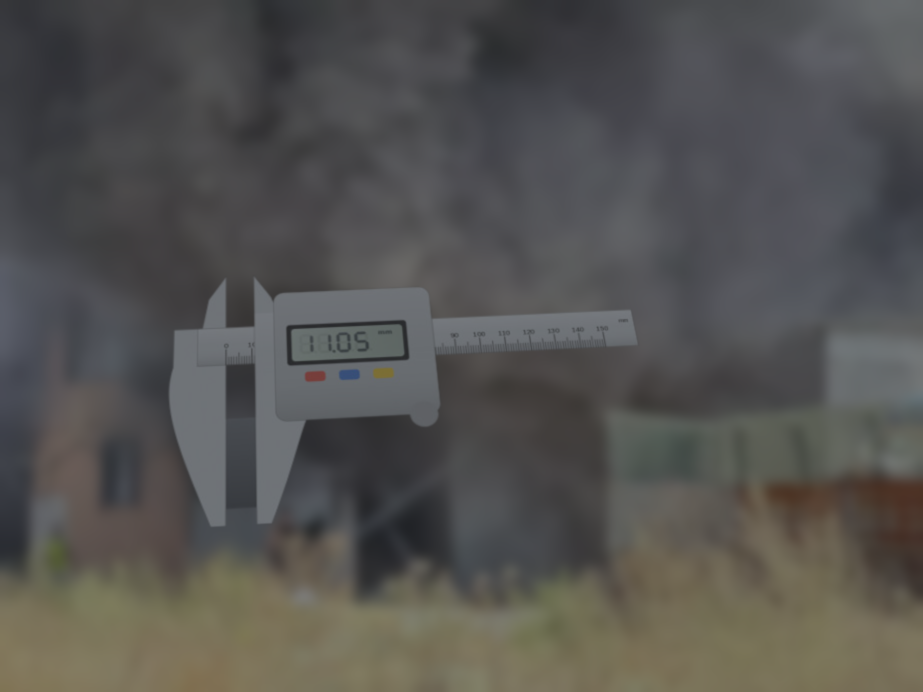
11.05 mm
